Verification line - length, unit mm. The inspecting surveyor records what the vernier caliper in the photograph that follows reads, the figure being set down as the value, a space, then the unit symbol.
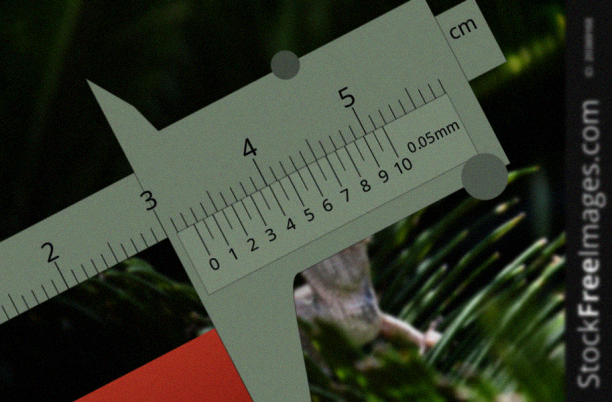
32.6 mm
